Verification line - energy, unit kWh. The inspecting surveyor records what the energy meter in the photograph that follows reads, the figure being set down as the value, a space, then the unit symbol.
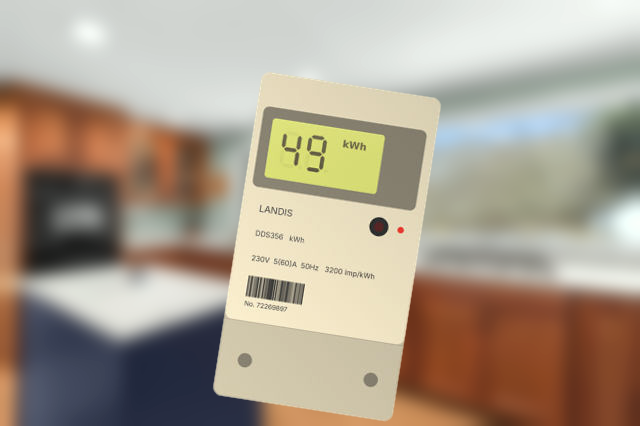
49 kWh
